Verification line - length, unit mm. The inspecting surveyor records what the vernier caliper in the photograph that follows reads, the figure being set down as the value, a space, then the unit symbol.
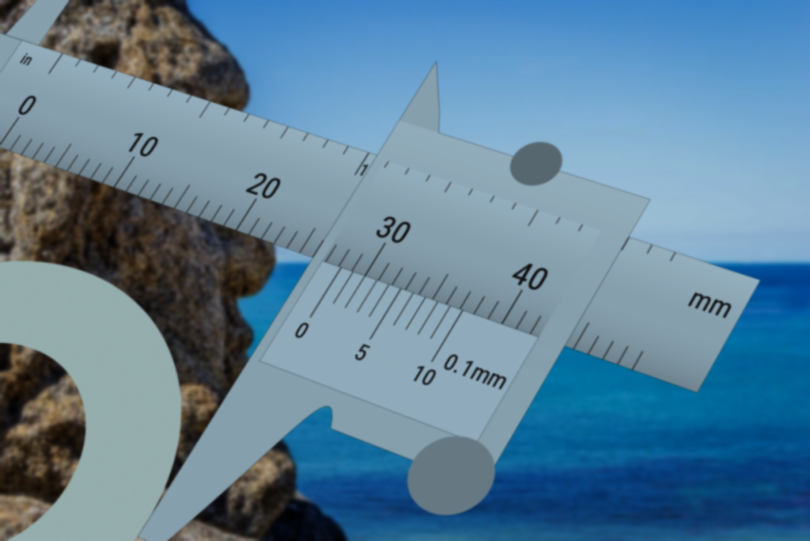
28.2 mm
